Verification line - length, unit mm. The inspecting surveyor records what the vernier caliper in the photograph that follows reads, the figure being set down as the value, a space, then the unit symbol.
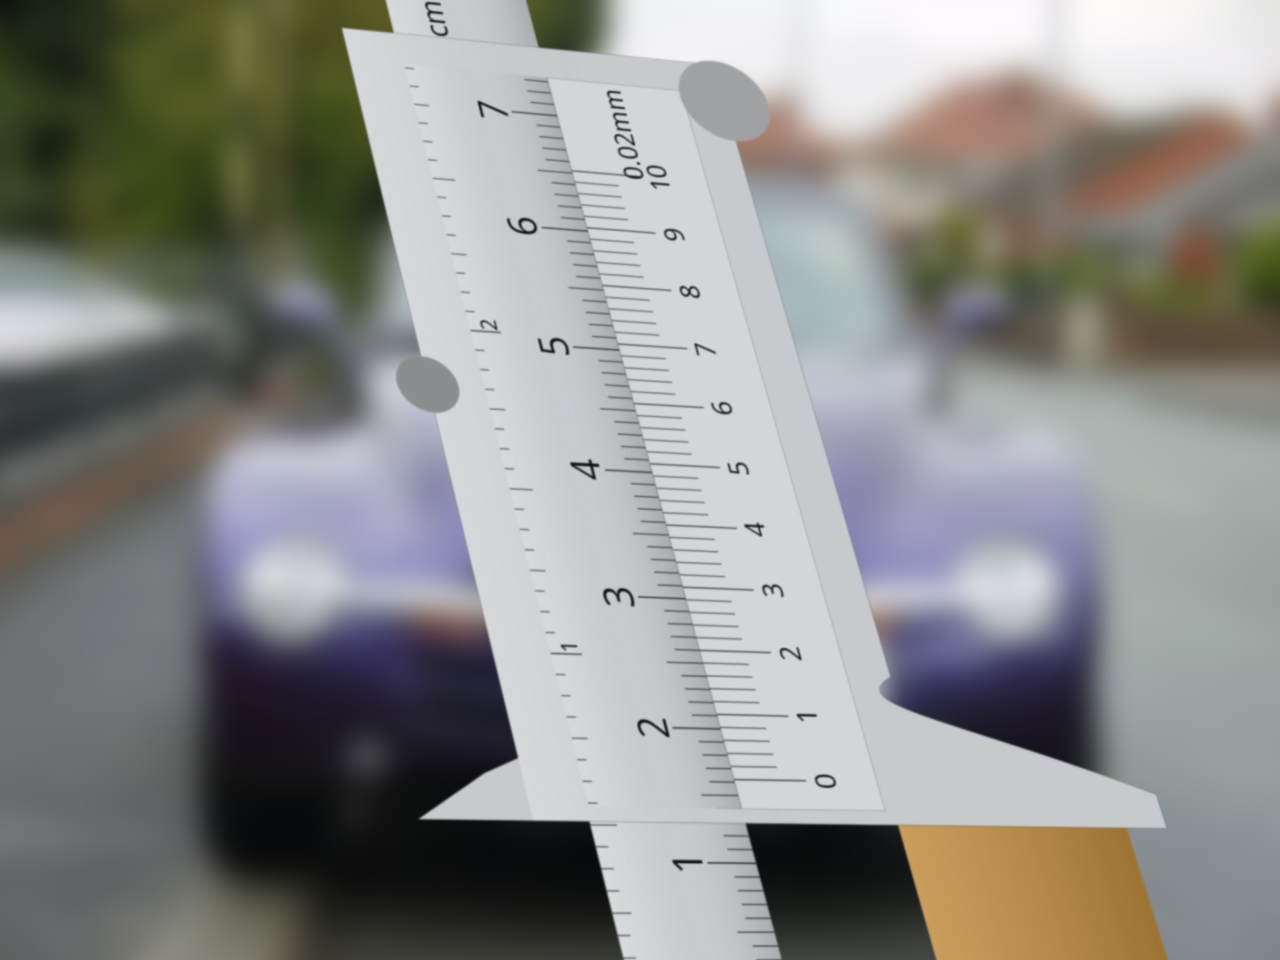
16.2 mm
